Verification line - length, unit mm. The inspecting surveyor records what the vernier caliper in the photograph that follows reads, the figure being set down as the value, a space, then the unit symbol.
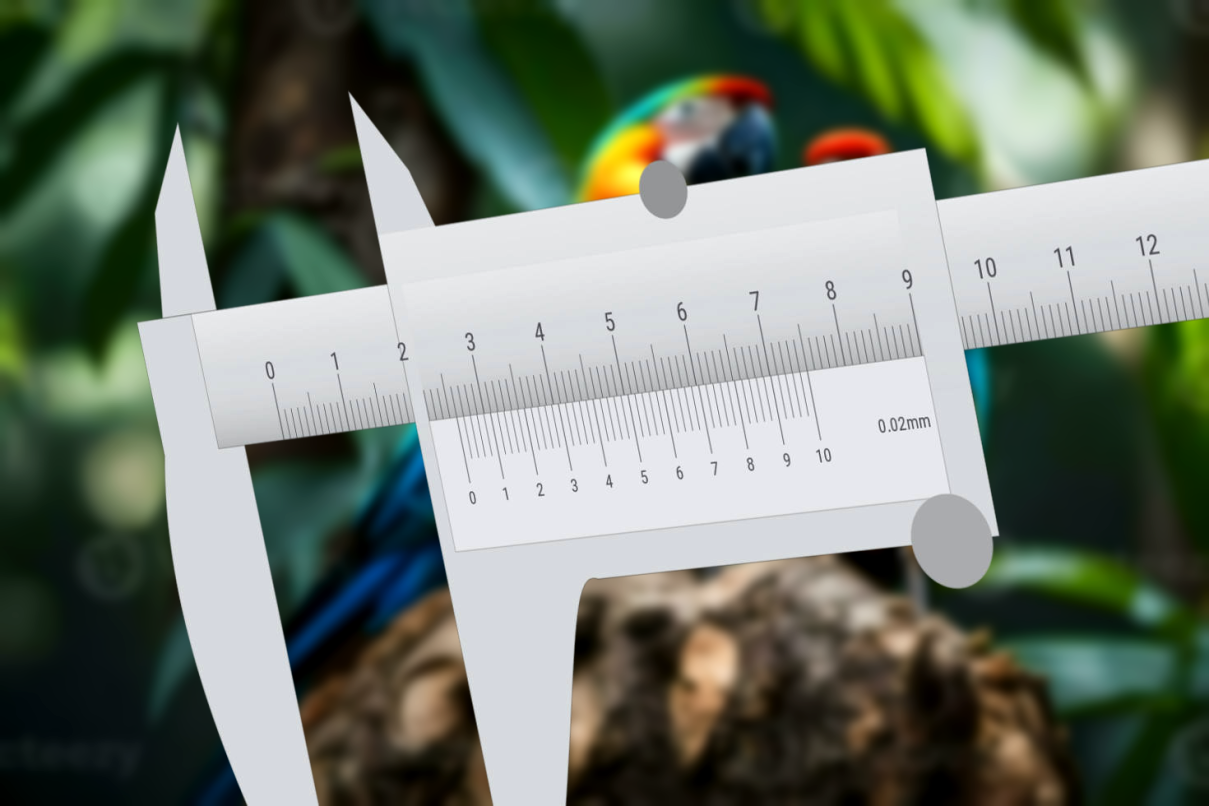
26.0 mm
